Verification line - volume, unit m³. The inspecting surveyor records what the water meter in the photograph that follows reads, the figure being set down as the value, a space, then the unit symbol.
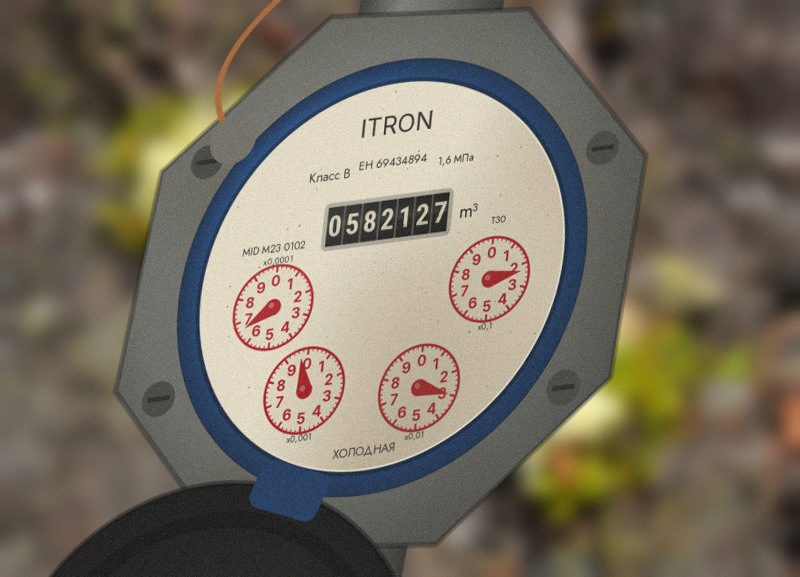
582127.2296 m³
